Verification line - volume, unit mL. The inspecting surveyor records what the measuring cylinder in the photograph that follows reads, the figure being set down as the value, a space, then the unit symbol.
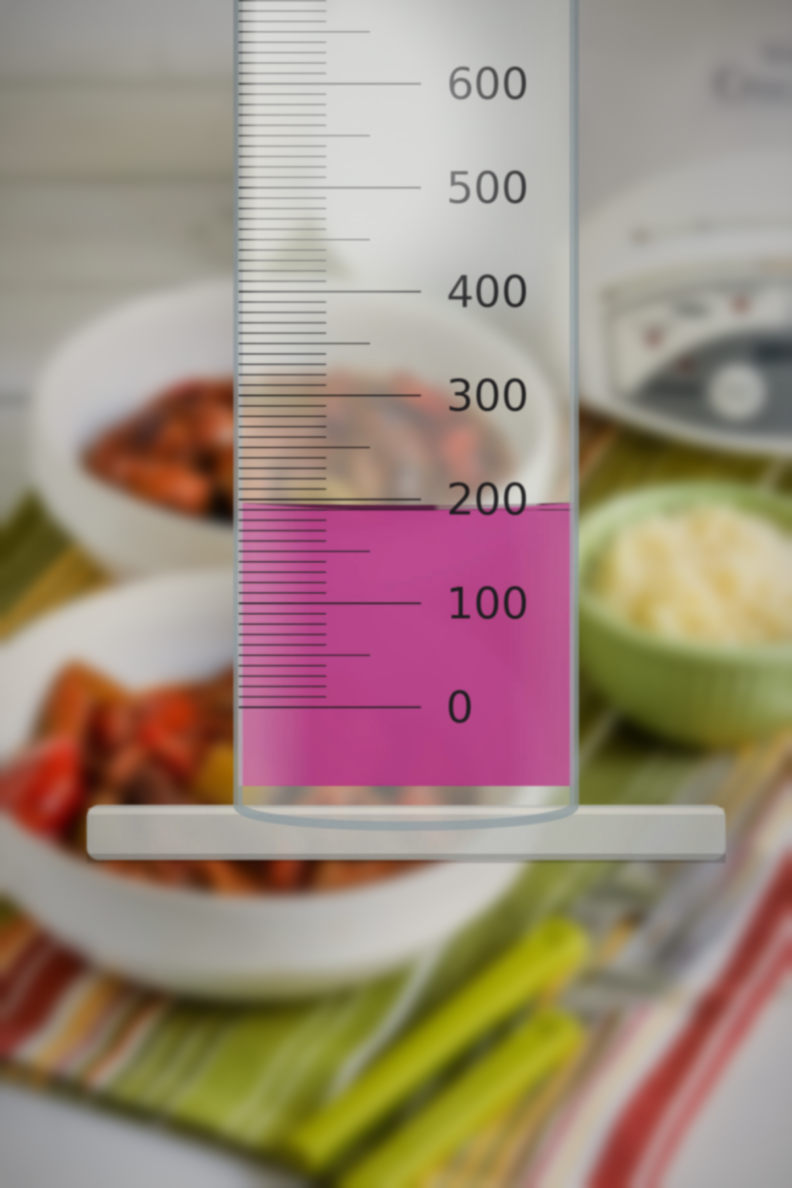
190 mL
